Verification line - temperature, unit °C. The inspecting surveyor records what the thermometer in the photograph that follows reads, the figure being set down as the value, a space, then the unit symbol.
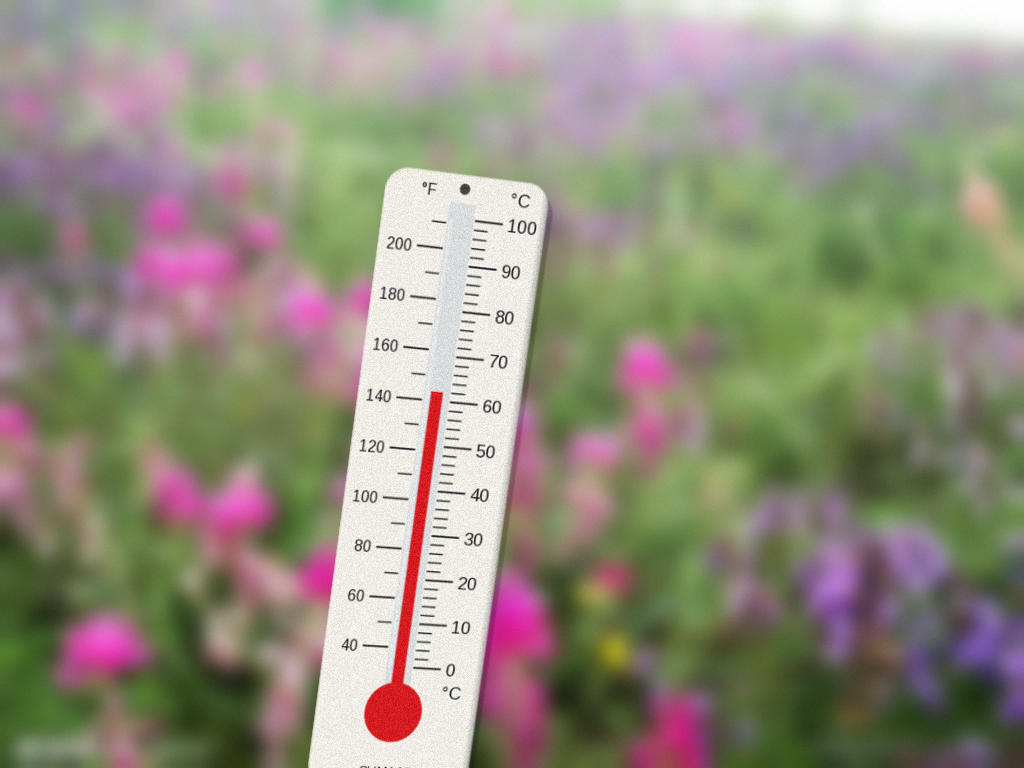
62 °C
